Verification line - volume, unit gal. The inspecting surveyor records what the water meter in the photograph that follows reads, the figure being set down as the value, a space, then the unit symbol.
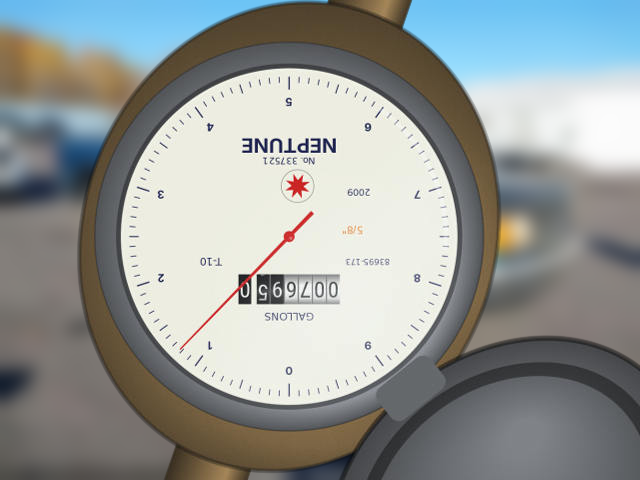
76951.2 gal
